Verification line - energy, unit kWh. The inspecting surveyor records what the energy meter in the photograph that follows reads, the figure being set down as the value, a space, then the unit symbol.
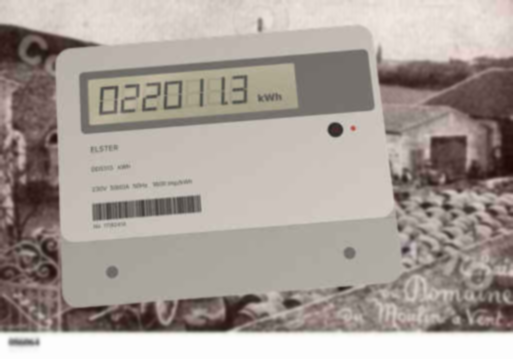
22011.3 kWh
